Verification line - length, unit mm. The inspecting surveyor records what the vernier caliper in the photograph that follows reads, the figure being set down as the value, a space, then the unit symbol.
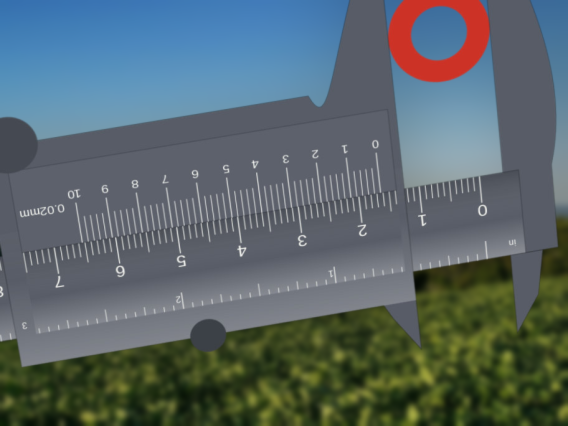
16.4 mm
